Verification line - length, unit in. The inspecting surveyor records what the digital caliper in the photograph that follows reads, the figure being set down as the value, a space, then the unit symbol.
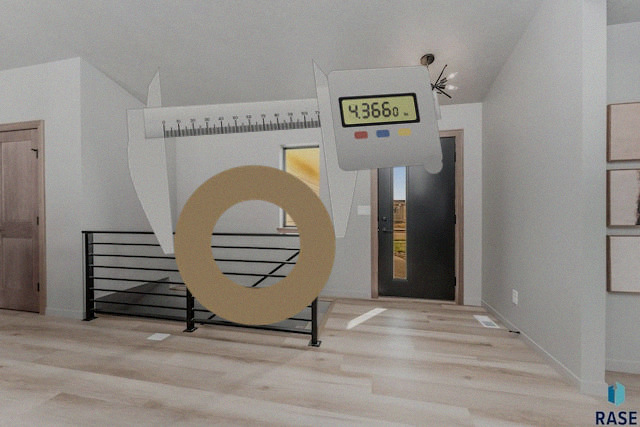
4.3660 in
